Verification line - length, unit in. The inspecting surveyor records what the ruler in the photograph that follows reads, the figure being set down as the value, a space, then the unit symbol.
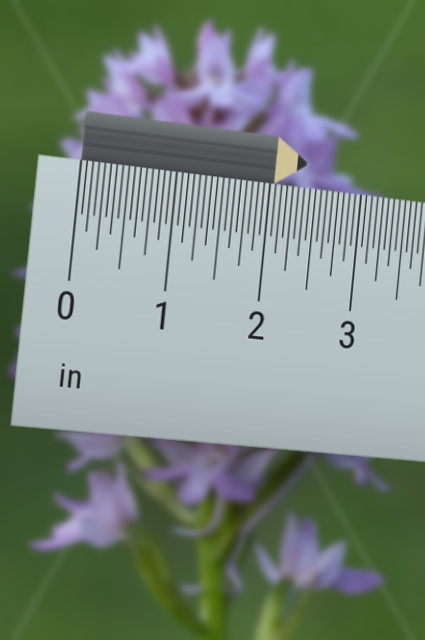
2.375 in
